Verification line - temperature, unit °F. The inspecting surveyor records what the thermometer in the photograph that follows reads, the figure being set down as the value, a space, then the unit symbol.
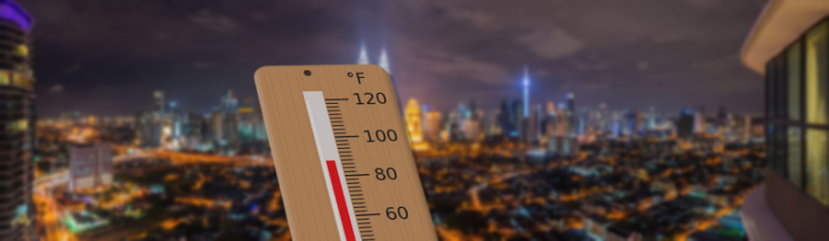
88 °F
